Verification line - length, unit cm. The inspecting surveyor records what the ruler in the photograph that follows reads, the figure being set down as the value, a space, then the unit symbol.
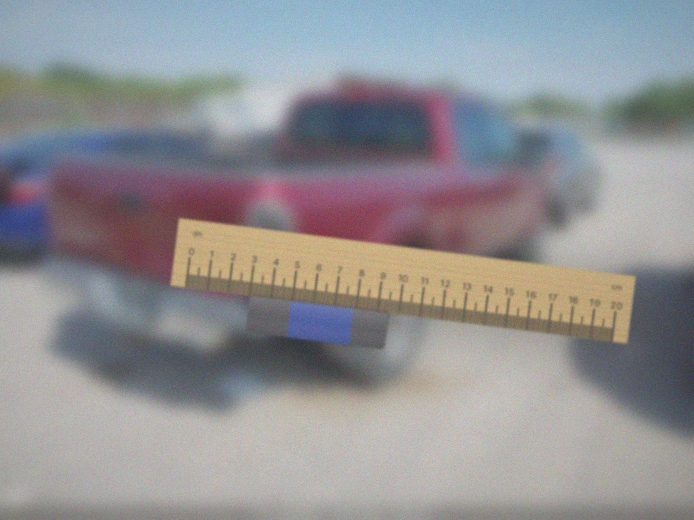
6.5 cm
